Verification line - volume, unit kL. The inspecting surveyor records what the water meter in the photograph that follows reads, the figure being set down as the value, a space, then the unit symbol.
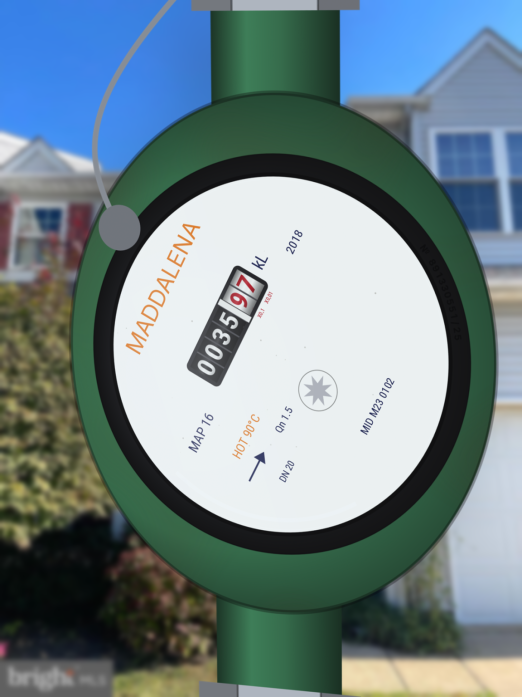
35.97 kL
